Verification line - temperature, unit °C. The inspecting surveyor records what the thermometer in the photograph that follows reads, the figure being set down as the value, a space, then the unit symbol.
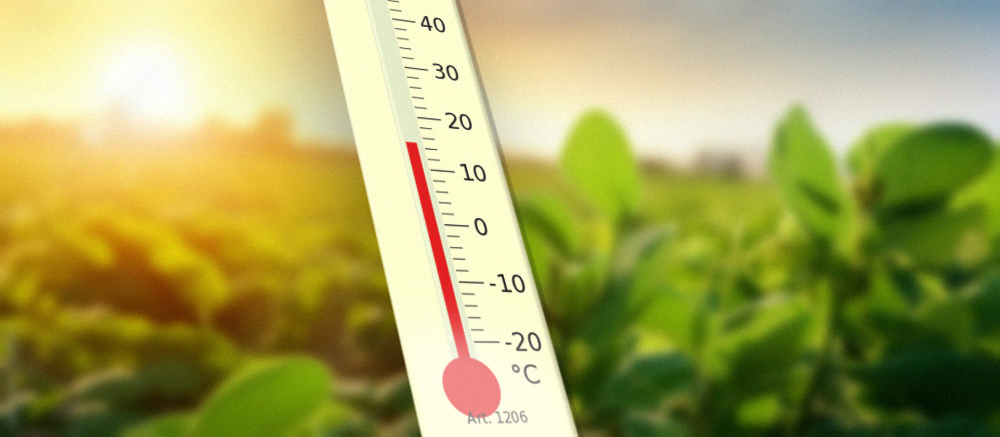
15 °C
